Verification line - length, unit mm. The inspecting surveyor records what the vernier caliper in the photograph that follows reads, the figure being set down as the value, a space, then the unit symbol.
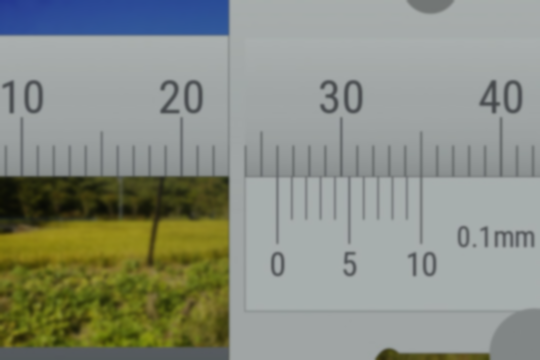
26.0 mm
